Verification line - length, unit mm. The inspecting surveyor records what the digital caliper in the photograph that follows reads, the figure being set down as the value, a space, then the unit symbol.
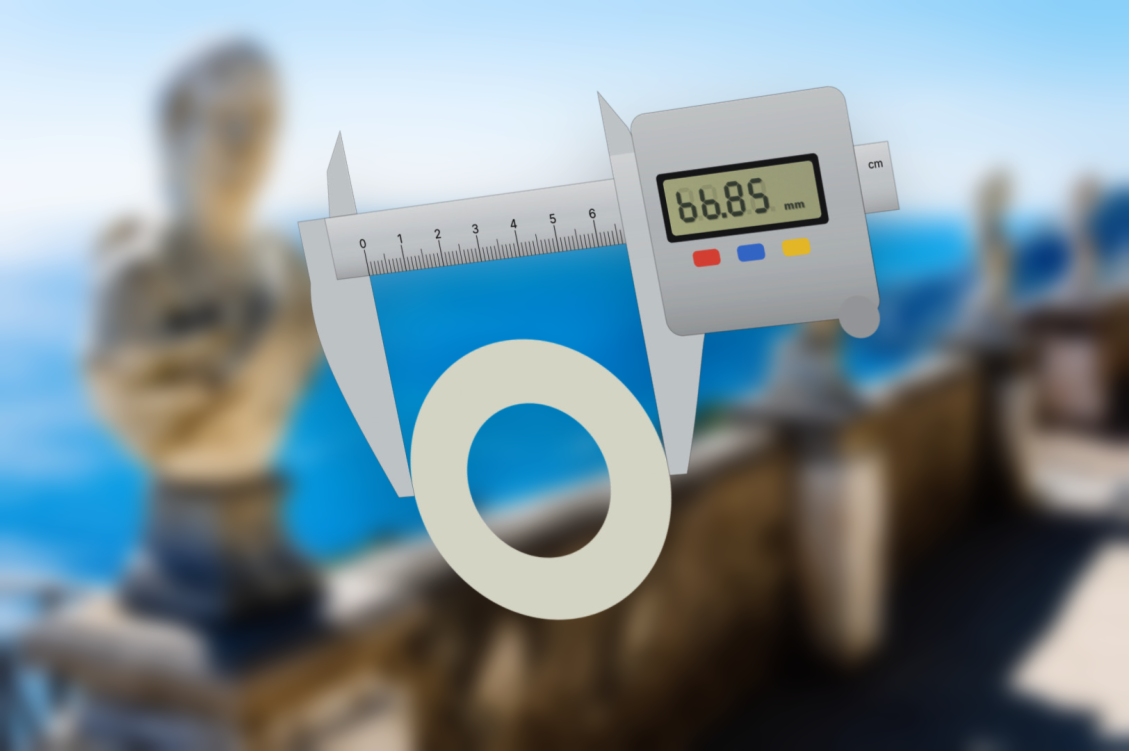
66.85 mm
